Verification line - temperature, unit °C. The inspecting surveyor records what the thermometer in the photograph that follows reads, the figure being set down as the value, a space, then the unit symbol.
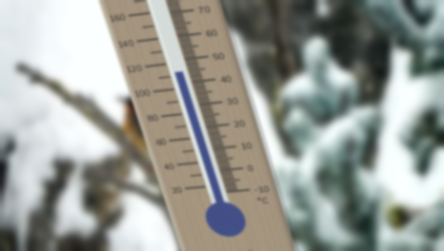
45 °C
